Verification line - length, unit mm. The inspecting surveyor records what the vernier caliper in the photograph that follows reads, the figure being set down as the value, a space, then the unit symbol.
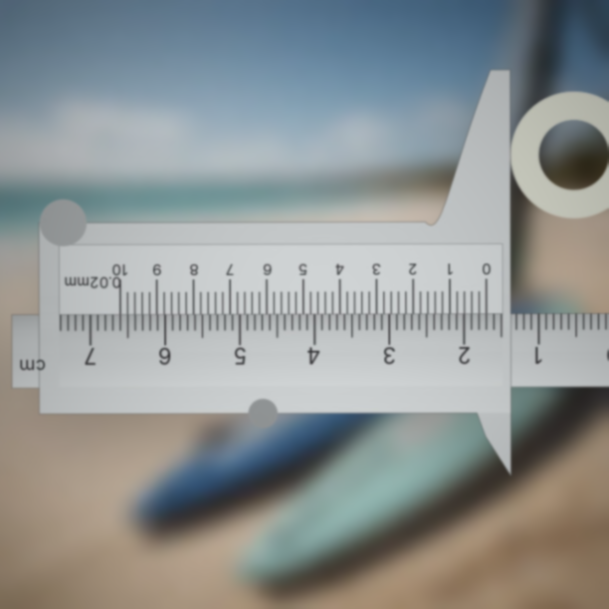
17.0 mm
